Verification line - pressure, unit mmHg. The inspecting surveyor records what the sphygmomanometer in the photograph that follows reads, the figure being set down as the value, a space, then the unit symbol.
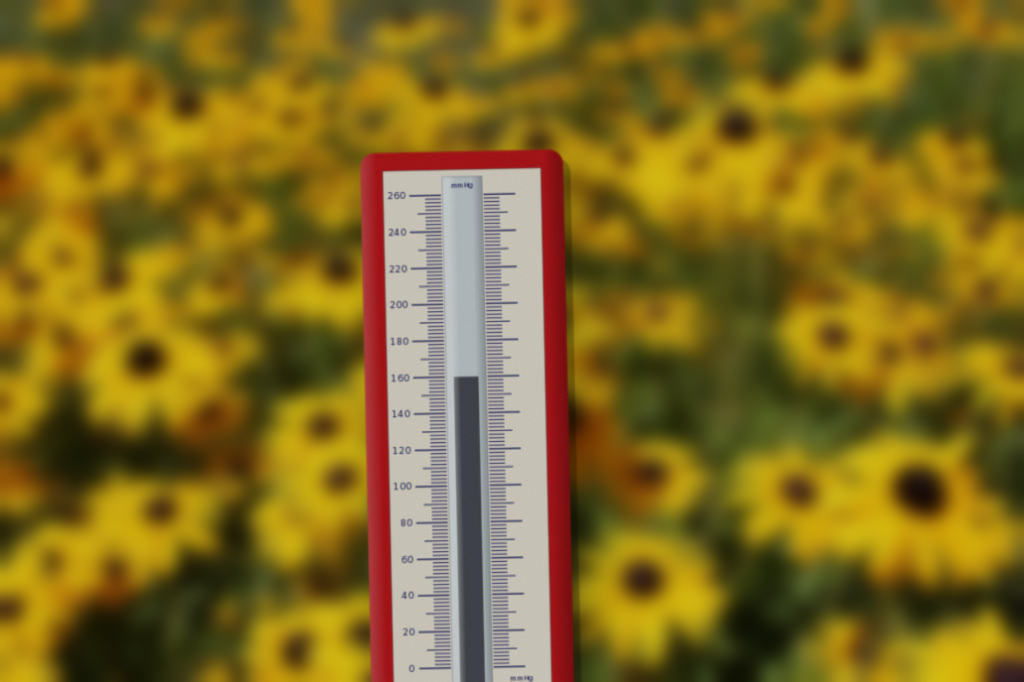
160 mmHg
